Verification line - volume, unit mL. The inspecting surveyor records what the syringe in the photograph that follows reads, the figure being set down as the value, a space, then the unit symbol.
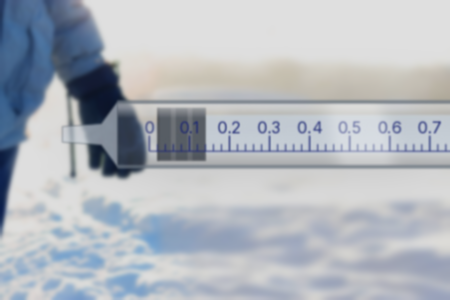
0.02 mL
